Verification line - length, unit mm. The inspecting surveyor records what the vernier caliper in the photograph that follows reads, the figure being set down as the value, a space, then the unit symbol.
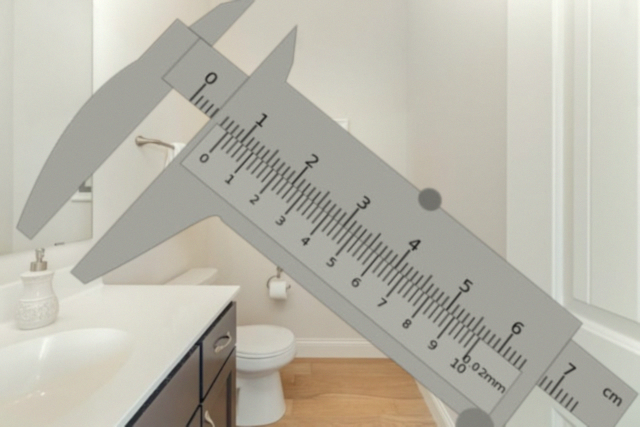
7.5 mm
